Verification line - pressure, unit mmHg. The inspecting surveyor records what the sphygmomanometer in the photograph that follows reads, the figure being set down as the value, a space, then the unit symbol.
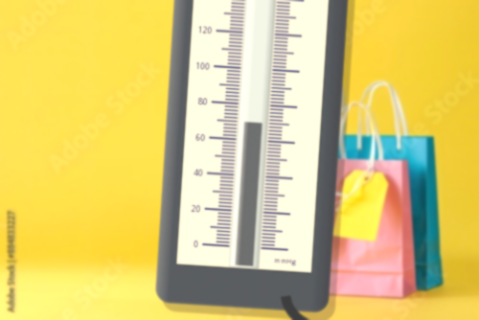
70 mmHg
